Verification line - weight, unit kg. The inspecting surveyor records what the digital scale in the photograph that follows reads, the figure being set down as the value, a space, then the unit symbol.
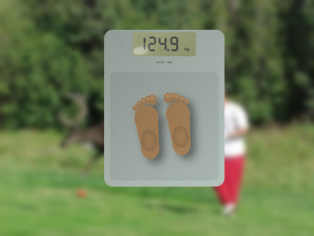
124.9 kg
